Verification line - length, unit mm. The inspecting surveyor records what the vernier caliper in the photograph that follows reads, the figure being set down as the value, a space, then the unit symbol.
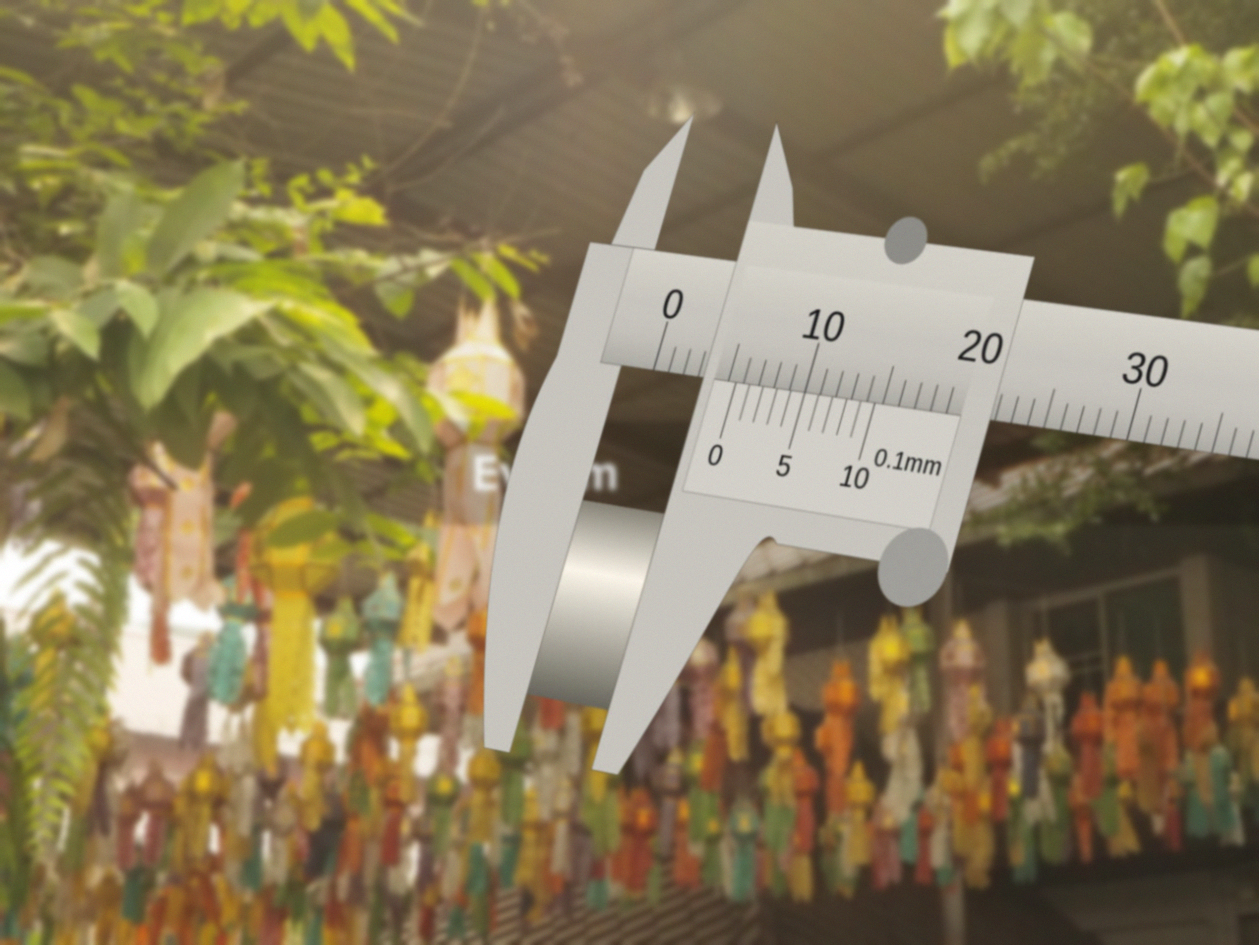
5.5 mm
